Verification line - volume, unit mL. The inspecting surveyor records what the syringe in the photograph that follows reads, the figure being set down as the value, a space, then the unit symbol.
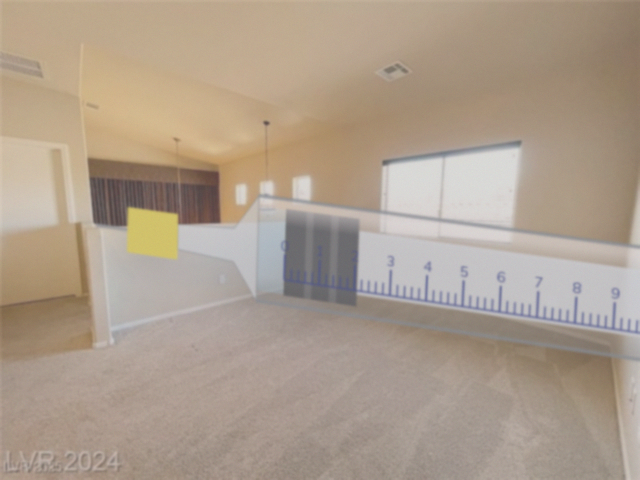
0 mL
